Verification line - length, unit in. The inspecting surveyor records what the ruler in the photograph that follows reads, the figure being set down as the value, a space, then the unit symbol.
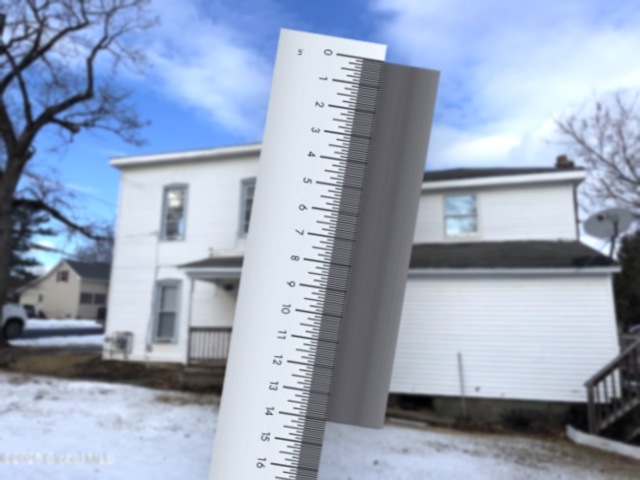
14 in
